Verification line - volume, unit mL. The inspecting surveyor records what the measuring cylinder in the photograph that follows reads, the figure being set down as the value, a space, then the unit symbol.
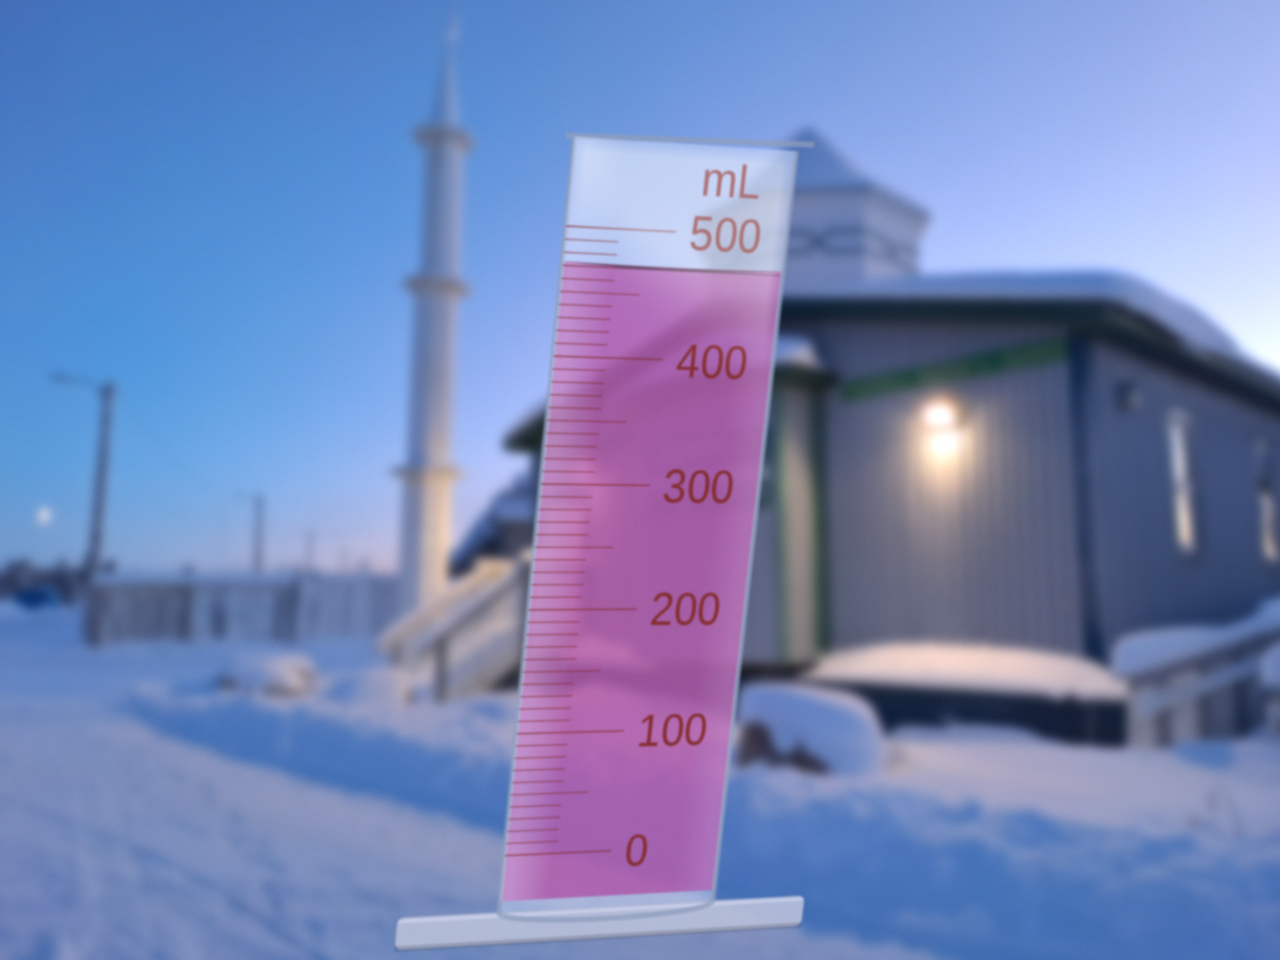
470 mL
